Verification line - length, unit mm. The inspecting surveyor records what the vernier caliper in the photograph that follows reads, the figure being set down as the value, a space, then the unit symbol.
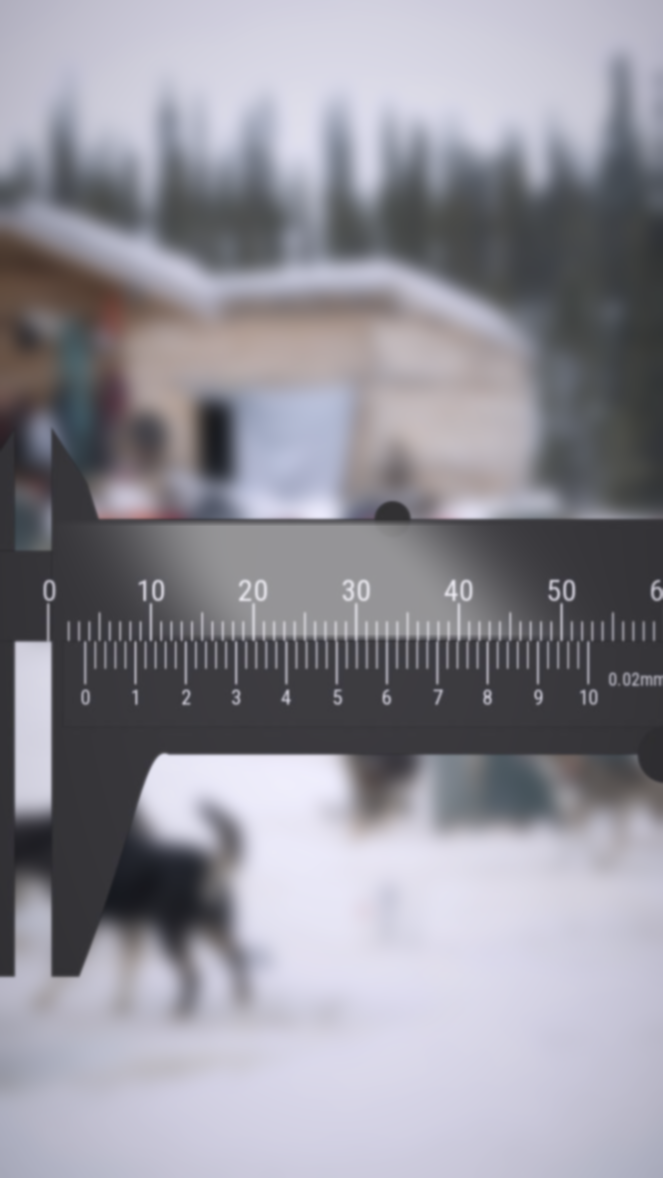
3.6 mm
